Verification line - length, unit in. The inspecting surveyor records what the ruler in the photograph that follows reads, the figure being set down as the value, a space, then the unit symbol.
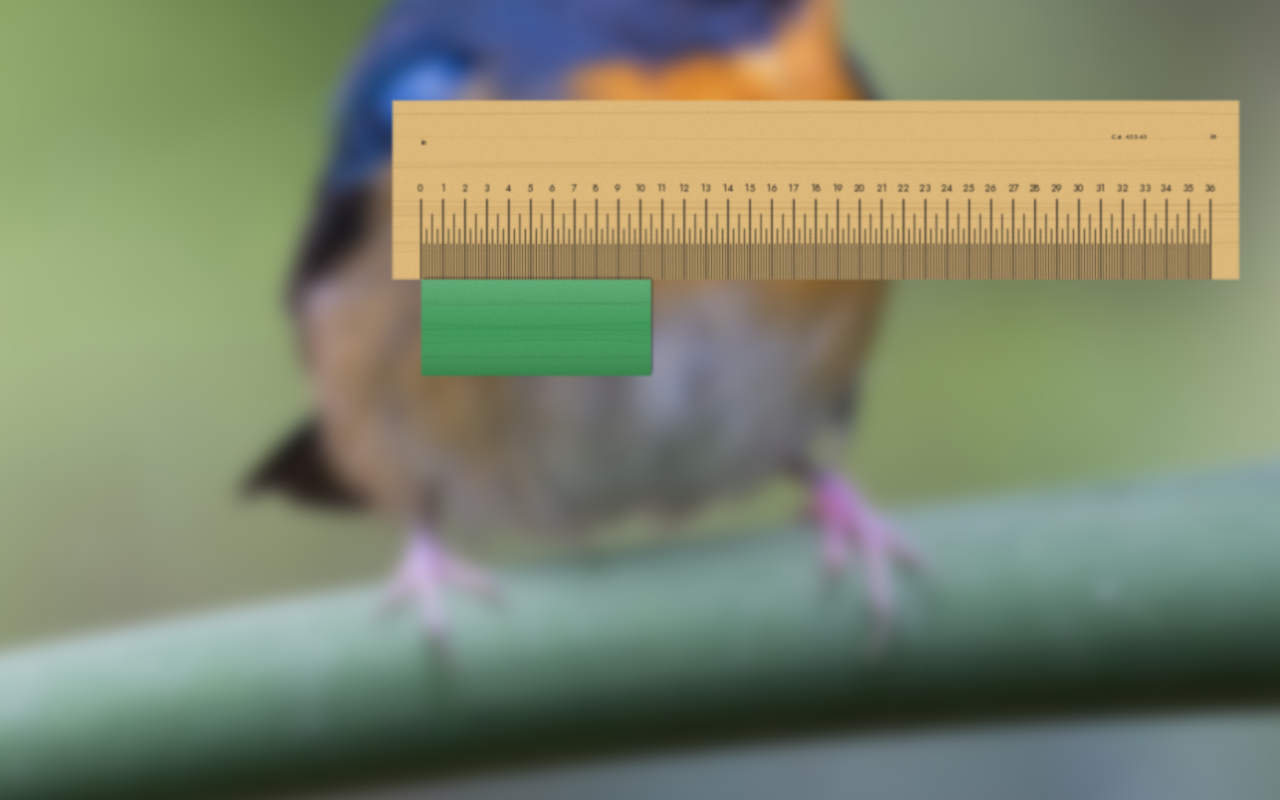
10.5 in
